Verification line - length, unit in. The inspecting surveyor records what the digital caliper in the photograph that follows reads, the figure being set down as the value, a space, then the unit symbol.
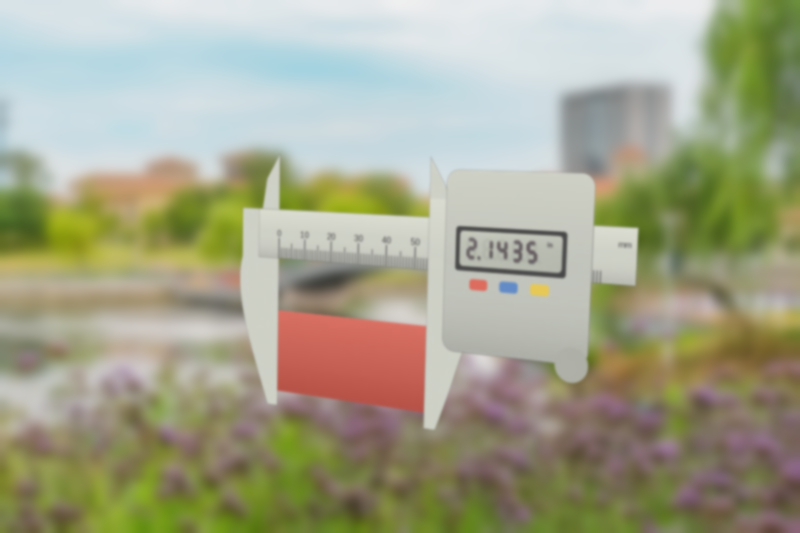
2.1435 in
